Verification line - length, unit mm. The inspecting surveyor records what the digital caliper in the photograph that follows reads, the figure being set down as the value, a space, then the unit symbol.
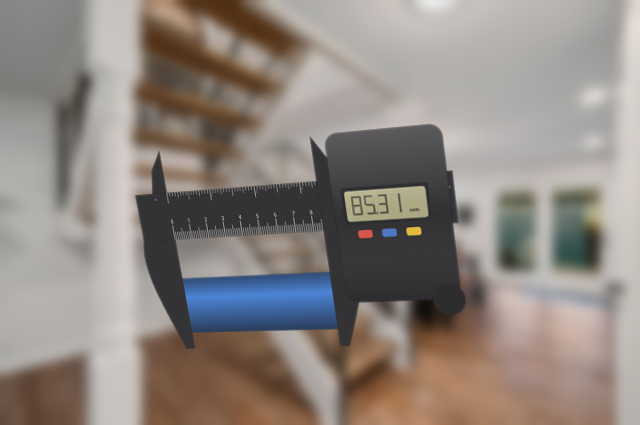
85.31 mm
